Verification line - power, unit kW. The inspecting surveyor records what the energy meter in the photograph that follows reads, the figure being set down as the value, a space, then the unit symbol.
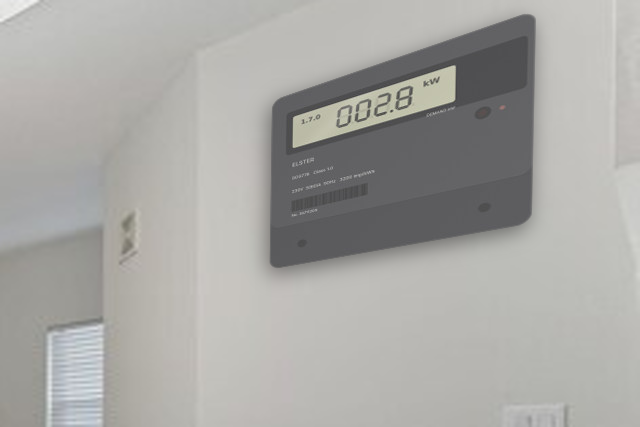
2.8 kW
